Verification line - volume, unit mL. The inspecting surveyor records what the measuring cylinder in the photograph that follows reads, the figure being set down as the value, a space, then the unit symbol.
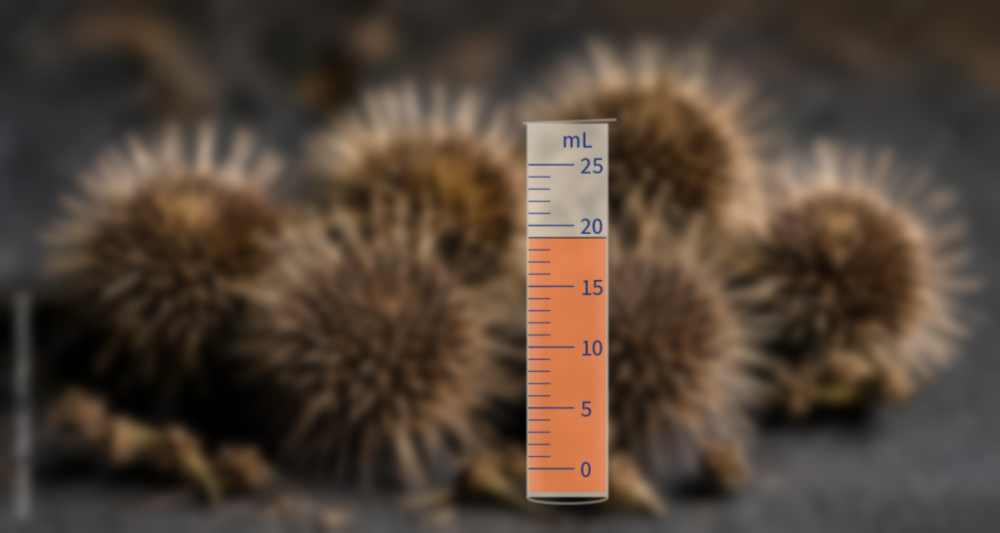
19 mL
